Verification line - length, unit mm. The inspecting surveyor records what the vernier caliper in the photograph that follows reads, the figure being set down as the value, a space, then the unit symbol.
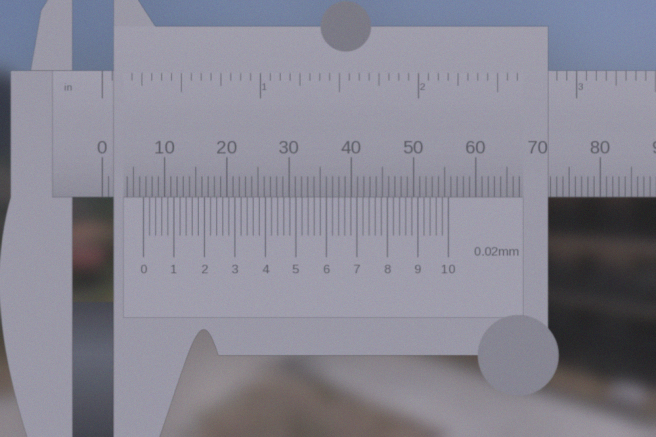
6.6 mm
